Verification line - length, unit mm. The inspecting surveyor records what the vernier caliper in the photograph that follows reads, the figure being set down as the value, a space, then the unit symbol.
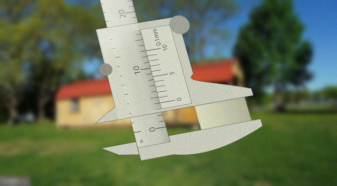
4.0 mm
